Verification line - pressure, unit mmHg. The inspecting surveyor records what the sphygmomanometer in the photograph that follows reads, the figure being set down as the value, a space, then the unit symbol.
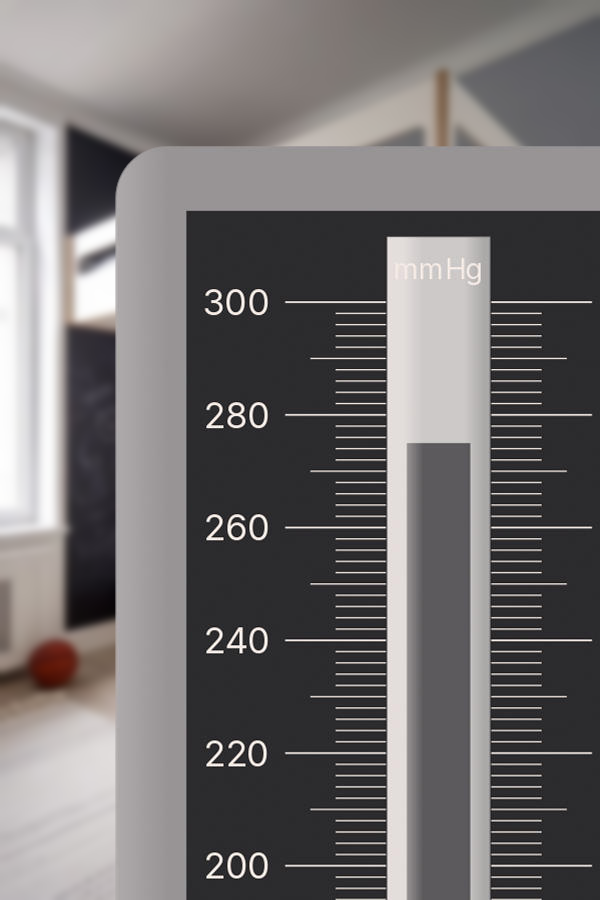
275 mmHg
